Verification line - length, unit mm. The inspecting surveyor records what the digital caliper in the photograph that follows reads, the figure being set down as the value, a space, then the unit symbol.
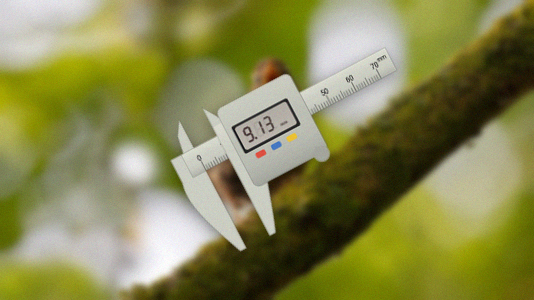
9.13 mm
